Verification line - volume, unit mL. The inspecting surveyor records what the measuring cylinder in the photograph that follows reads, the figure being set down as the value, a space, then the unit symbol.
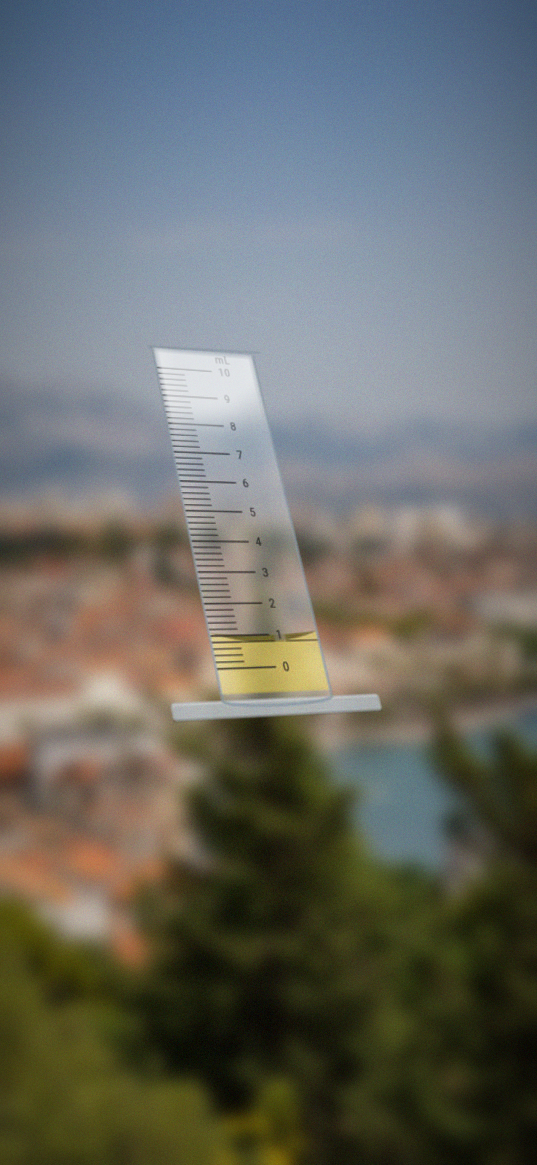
0.8 mL
